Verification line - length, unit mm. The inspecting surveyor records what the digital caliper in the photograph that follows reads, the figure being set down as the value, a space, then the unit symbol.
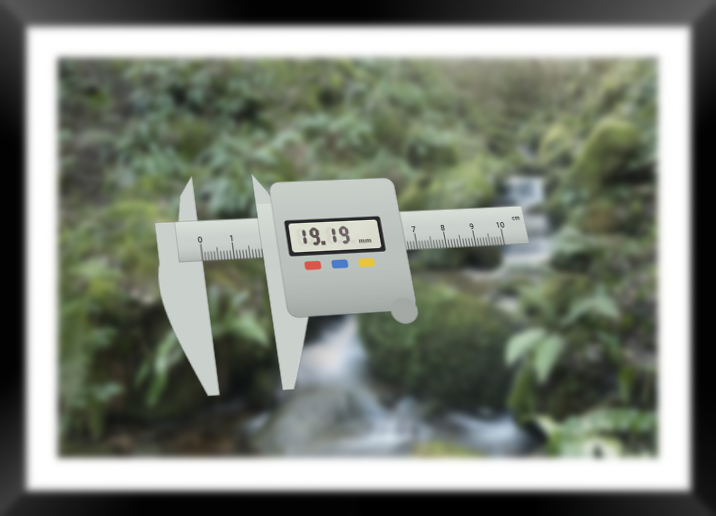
19.19 mm
